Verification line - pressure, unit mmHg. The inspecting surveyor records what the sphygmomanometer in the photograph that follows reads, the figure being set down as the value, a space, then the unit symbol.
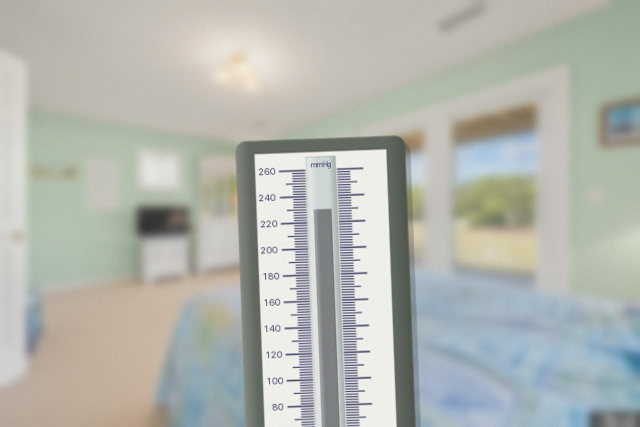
230 mmHg
